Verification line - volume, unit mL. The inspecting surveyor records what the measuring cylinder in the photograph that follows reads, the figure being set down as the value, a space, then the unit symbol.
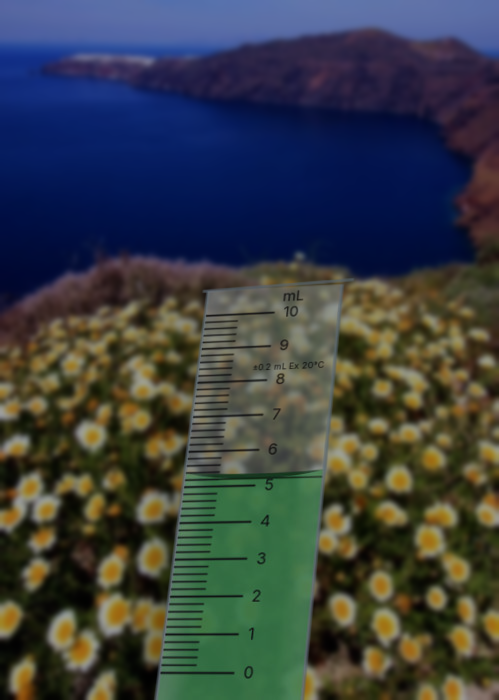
5.2 mL
